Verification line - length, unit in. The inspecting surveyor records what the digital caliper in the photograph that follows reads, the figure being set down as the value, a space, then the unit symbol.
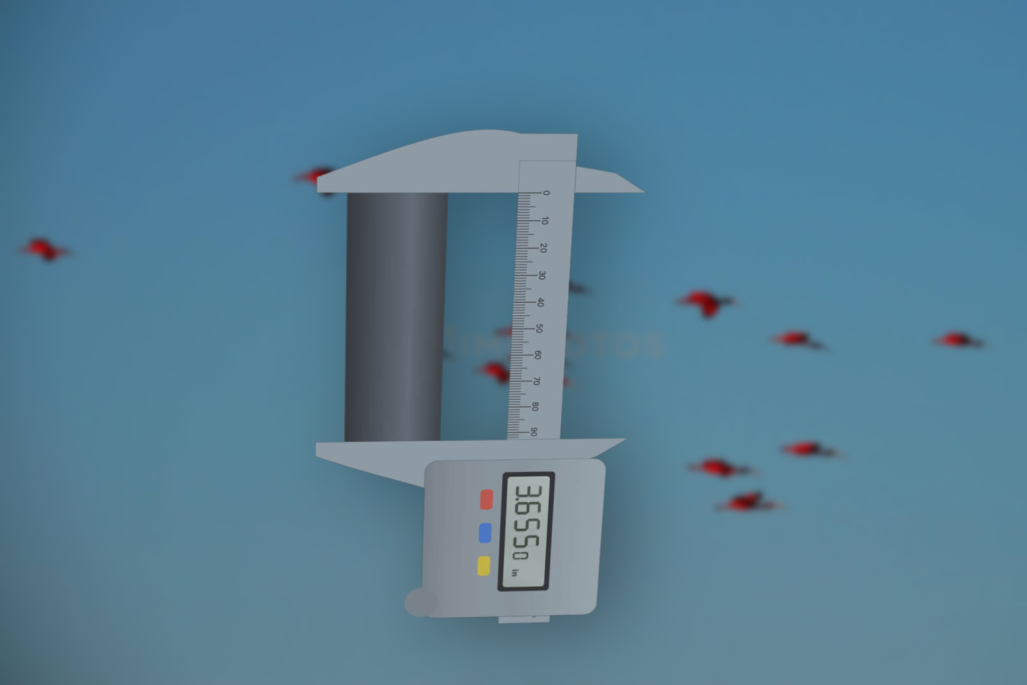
3.6550 in
